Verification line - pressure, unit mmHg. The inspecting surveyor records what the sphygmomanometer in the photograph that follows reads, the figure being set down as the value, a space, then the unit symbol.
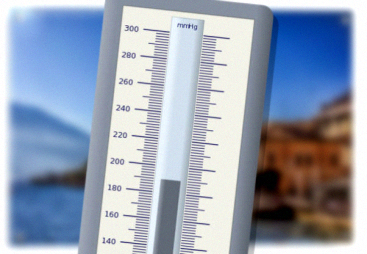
190 mmHg
